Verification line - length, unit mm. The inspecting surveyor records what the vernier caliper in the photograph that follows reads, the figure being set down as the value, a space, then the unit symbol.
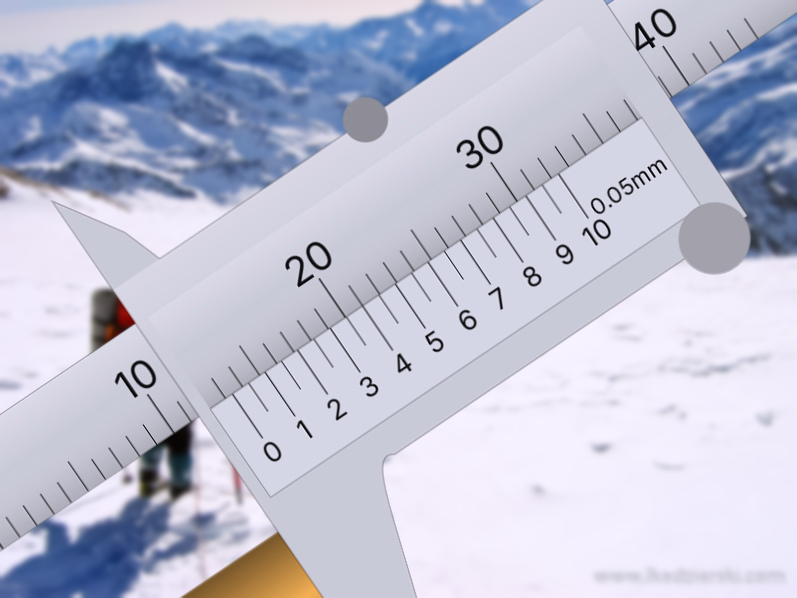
13.4 mm
